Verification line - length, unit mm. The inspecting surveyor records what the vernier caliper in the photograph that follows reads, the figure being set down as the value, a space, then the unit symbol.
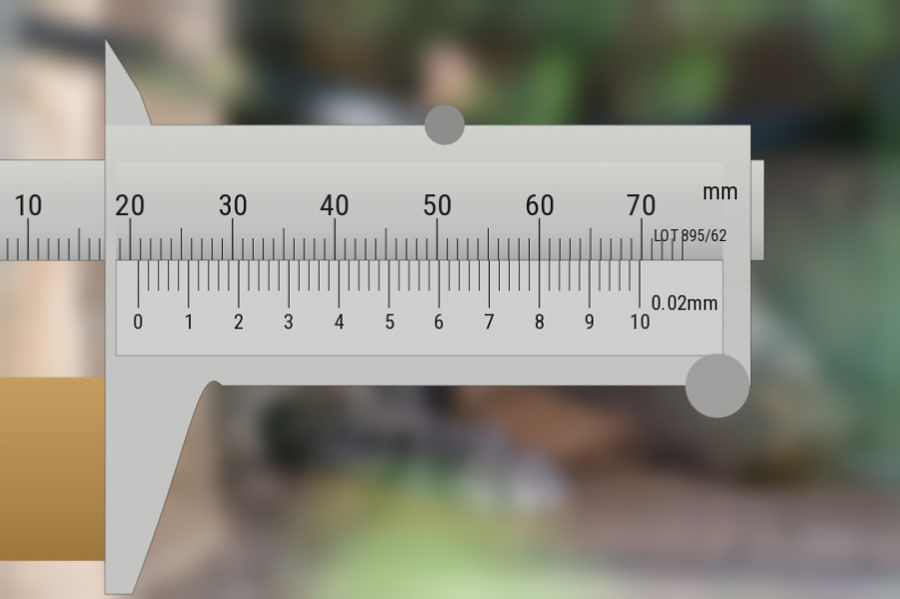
20.8 mm
